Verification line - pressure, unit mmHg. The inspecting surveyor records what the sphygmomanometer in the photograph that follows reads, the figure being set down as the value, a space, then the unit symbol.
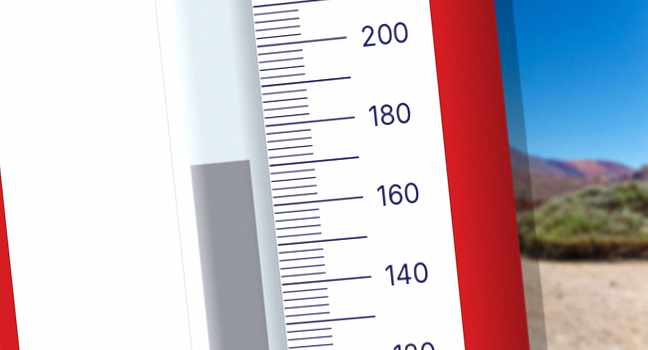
172 mmHg
